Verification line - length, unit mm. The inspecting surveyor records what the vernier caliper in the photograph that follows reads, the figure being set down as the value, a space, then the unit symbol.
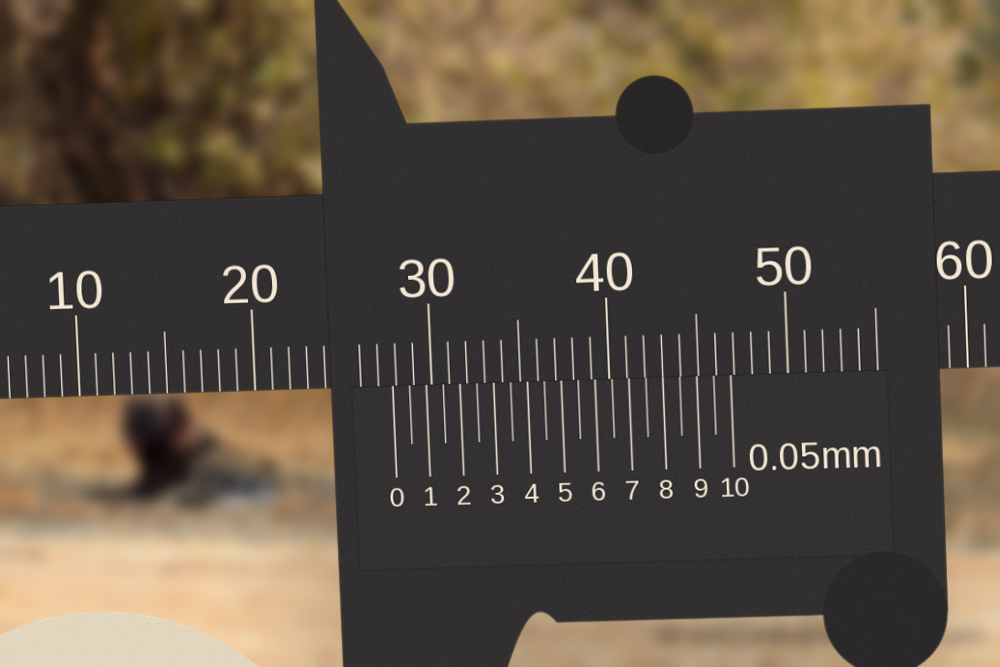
27.8 mm
